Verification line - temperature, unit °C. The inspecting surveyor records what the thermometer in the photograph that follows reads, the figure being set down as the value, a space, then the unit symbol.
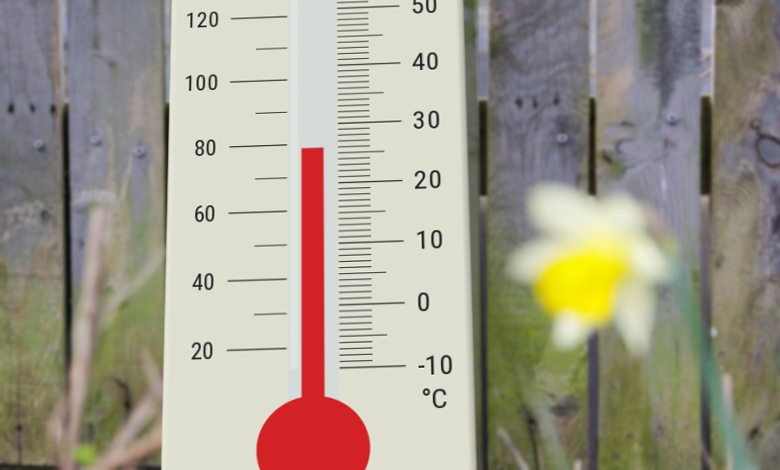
26 °C
